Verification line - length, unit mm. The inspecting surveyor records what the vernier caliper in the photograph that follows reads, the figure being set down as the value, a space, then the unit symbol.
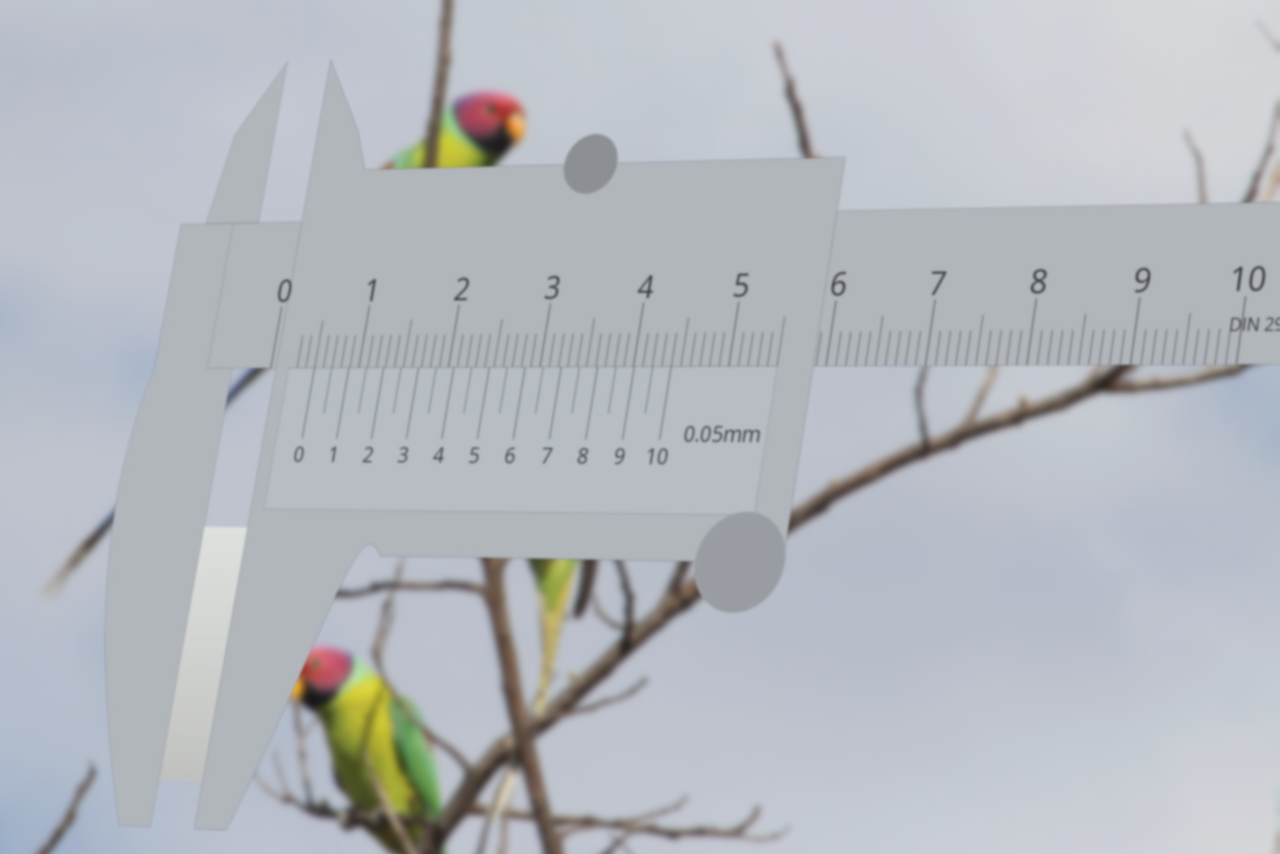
5.0 mm
